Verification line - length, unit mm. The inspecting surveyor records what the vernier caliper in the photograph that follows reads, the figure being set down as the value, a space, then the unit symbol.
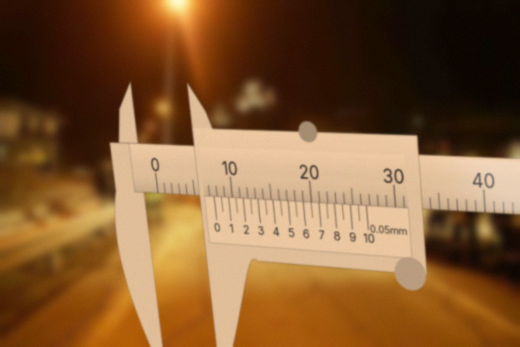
7.6 mm
